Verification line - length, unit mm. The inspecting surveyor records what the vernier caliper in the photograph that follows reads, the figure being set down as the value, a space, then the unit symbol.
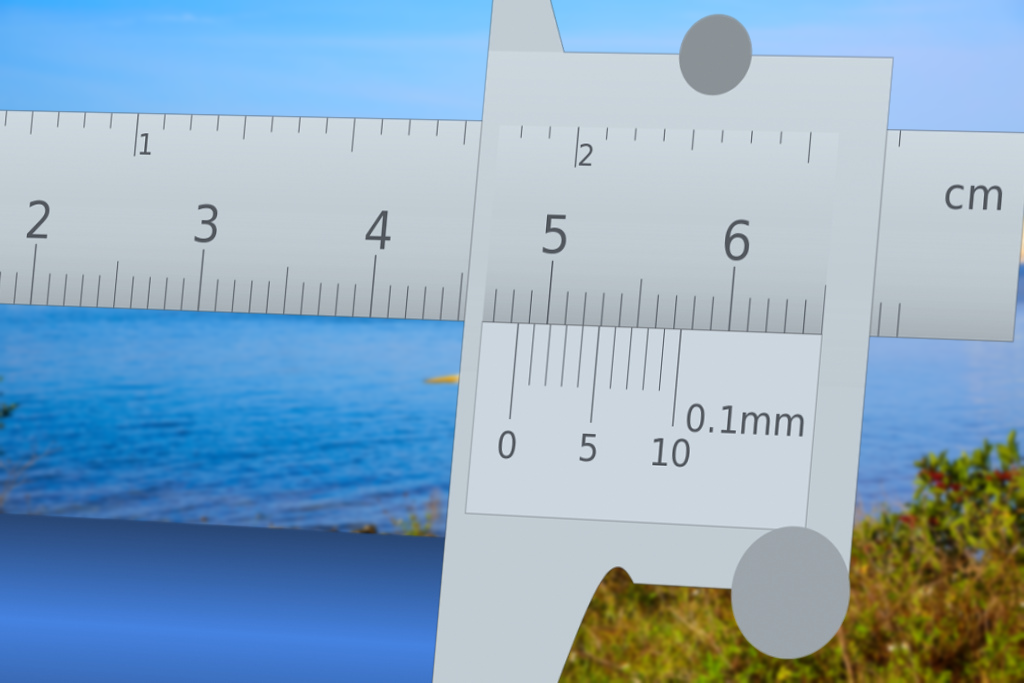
48.4 mm
